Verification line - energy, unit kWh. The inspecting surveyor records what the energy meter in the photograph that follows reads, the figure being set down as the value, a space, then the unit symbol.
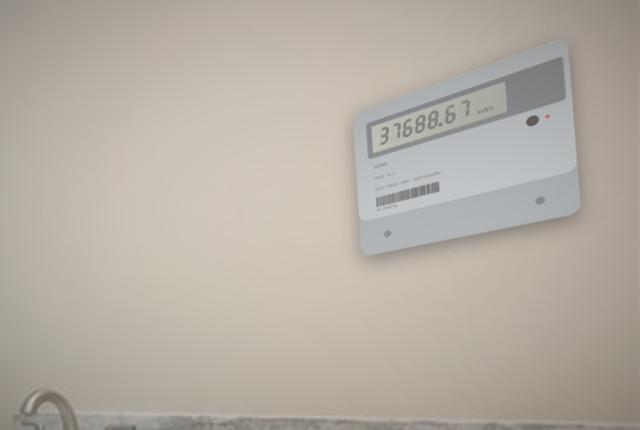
37688.67 kWh
